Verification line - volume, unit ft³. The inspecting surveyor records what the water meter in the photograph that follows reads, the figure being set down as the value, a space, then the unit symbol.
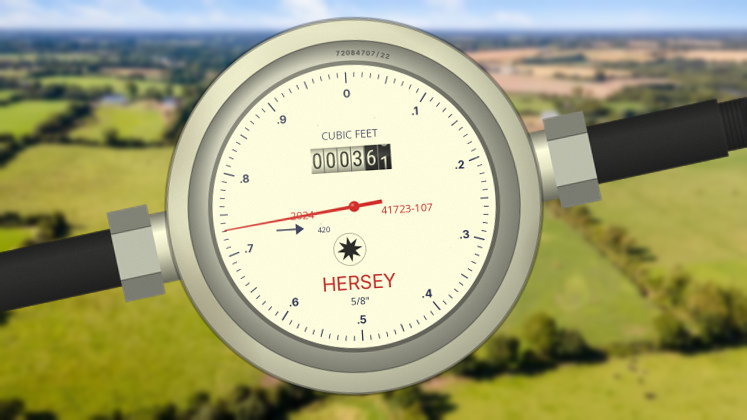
360.73 ft³
